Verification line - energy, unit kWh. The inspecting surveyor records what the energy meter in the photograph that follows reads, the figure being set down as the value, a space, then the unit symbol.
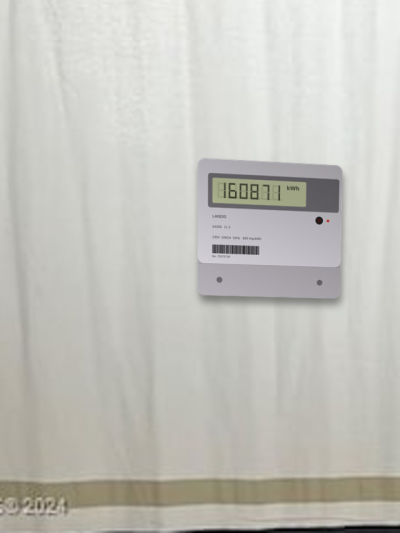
160871 kWh
